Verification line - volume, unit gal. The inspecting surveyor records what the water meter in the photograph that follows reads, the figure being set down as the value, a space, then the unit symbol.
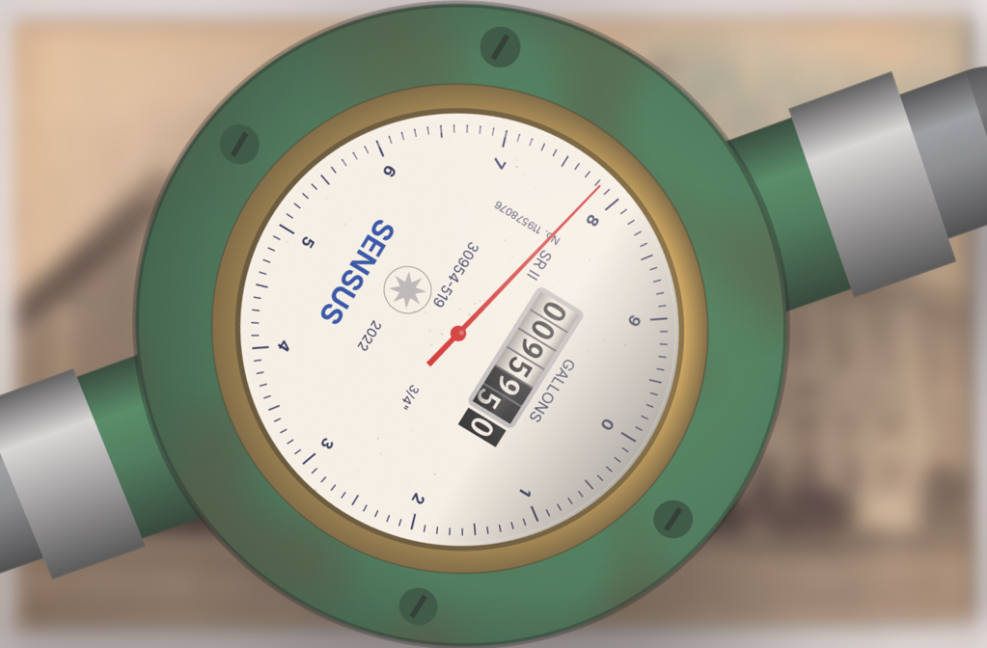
95947.8 gal
